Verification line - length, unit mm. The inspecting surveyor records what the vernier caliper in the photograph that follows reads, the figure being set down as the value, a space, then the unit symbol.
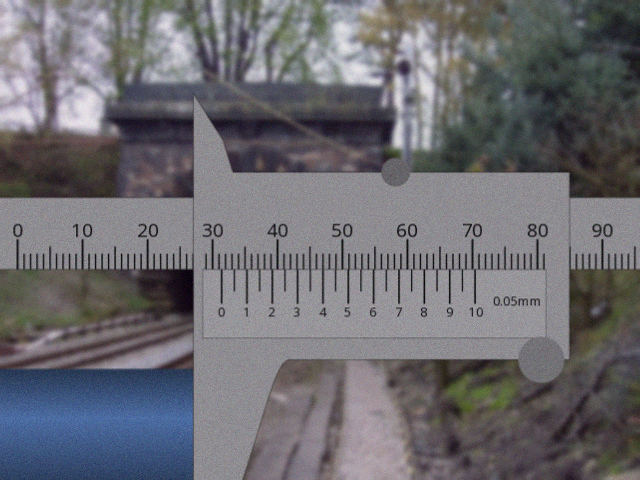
31.4 mm
